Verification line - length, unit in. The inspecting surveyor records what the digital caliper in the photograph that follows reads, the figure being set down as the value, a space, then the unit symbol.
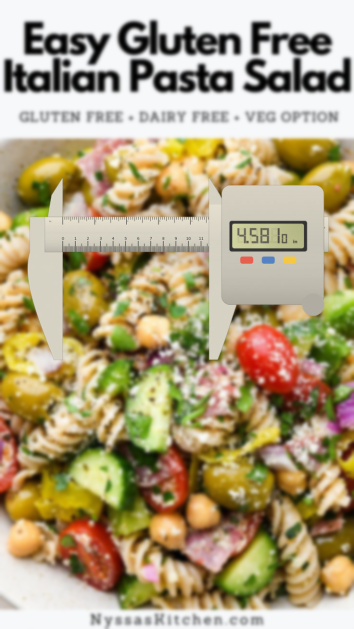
4.5810 in
